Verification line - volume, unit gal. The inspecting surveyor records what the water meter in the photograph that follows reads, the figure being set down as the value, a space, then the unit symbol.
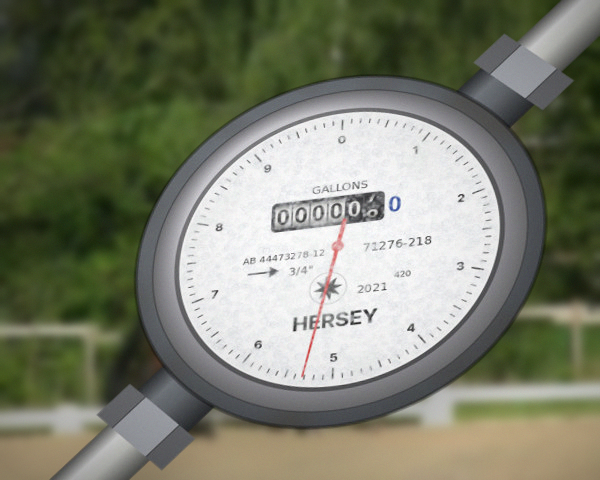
75.3 gal
